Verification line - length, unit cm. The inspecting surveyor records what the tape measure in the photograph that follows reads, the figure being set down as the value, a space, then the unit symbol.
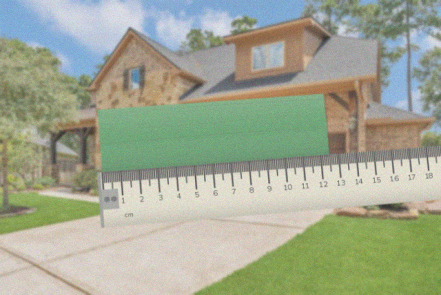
12.5 cm
